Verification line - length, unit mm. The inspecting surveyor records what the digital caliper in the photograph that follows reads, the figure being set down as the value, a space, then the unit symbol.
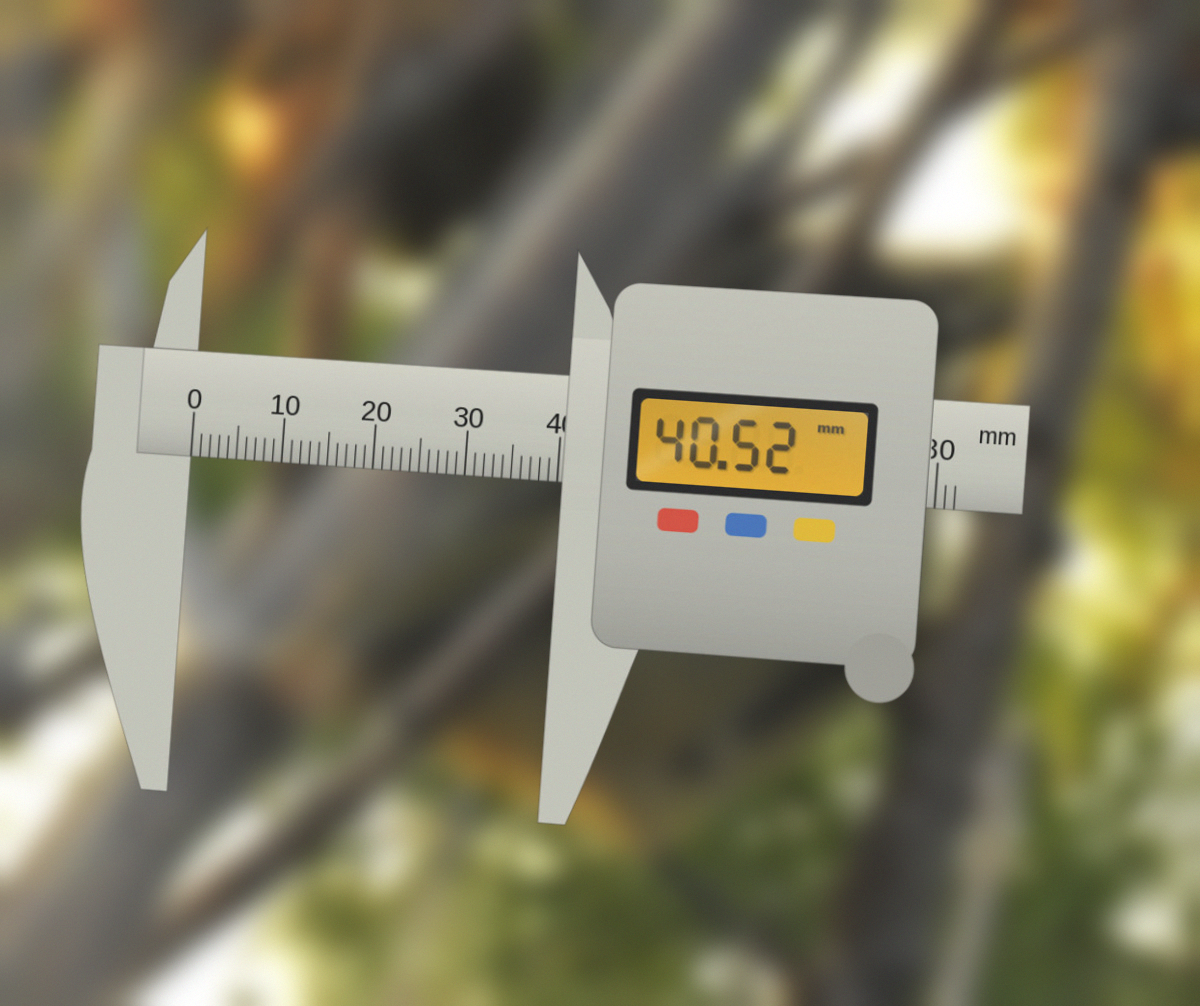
40.52 mm
